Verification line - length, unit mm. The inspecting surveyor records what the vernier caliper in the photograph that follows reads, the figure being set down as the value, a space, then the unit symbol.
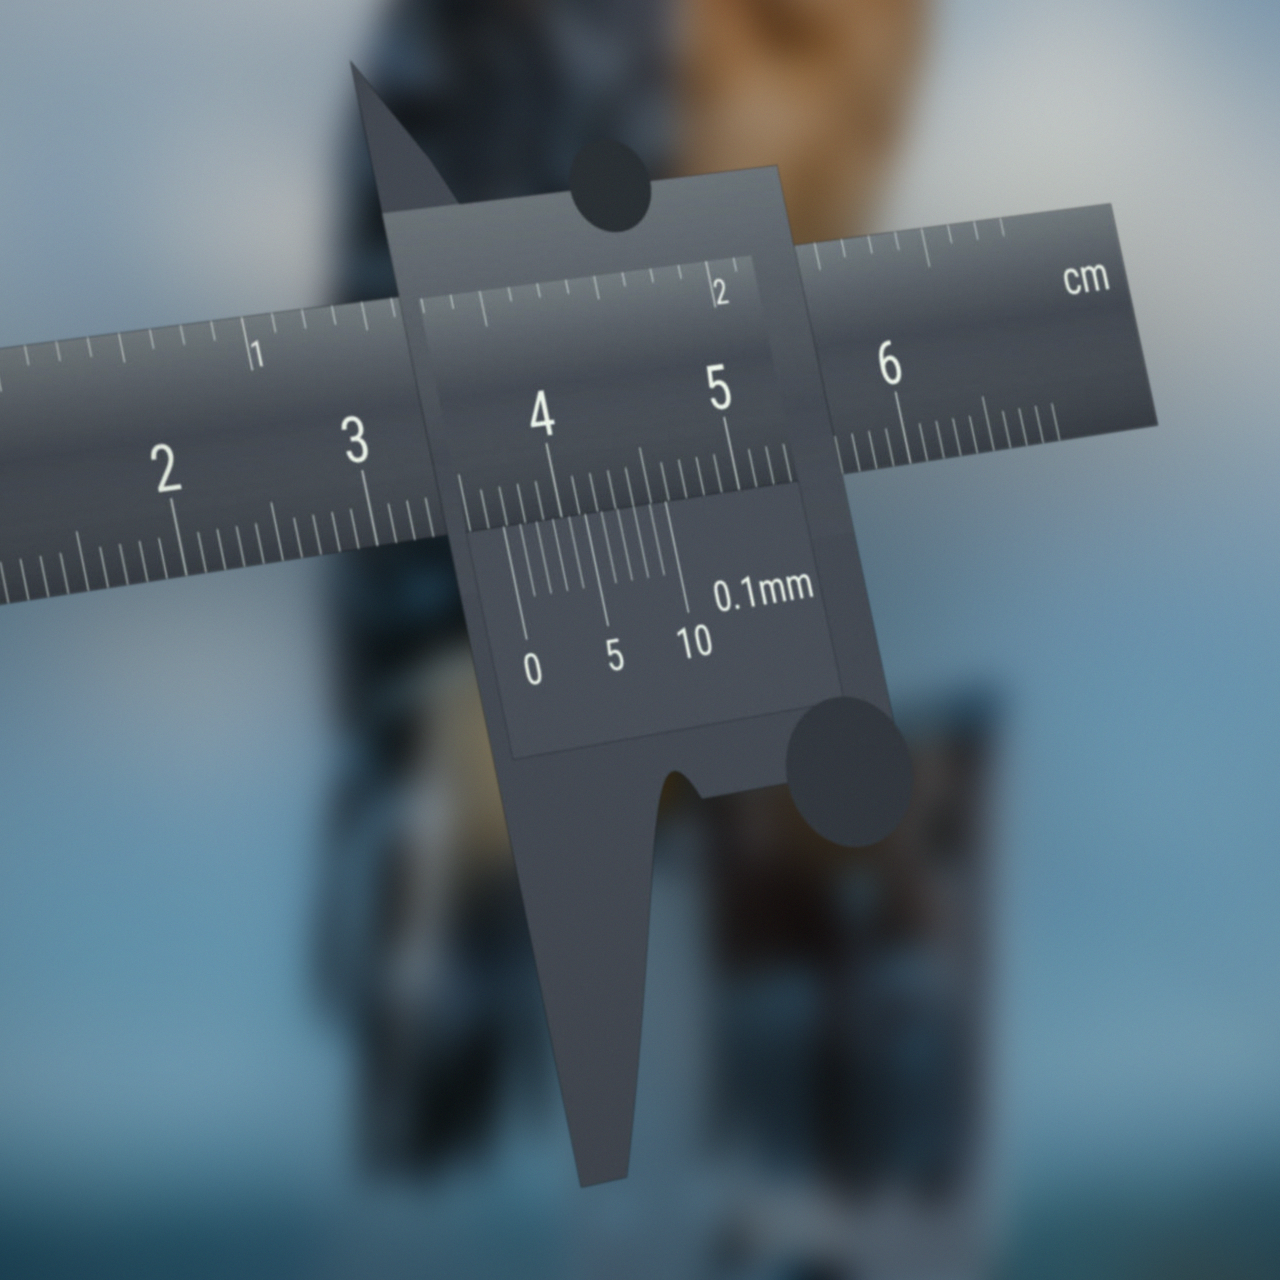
36.8 mm
